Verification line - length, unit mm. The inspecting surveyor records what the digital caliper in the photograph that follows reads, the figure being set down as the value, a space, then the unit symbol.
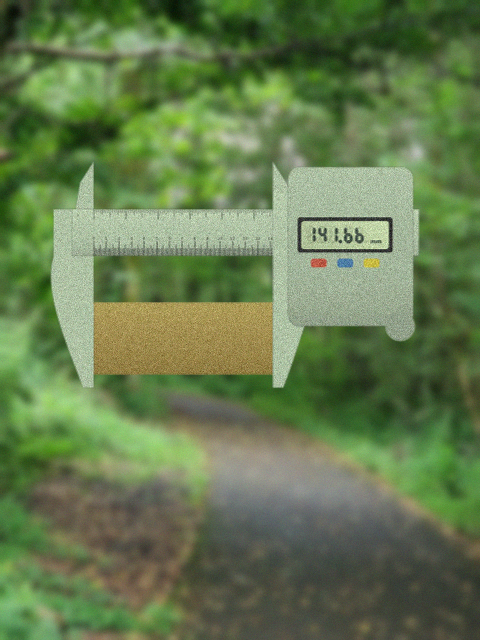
141.66 mm
